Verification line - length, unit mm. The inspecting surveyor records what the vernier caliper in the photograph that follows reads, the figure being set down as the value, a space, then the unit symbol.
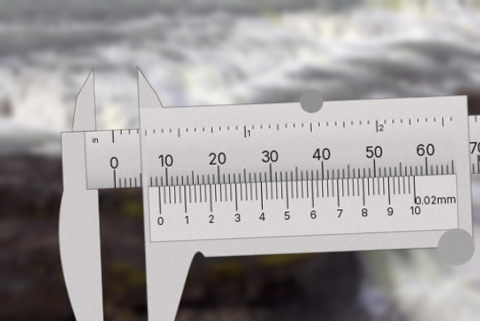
8.5 mm
